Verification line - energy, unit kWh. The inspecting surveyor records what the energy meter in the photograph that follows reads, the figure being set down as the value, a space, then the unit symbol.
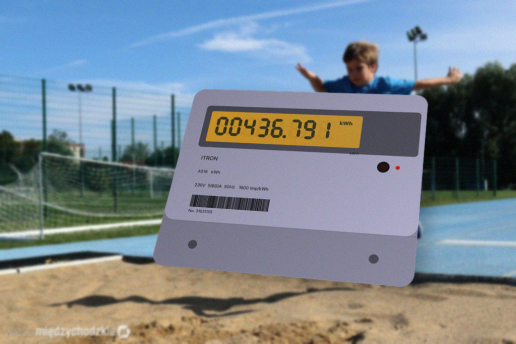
436.791 kWh
